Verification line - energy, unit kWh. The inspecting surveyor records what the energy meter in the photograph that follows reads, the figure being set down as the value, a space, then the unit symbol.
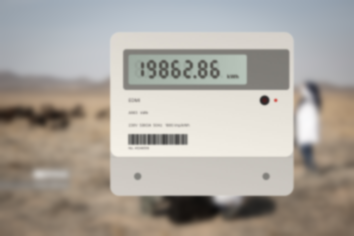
19862.86 kWh
